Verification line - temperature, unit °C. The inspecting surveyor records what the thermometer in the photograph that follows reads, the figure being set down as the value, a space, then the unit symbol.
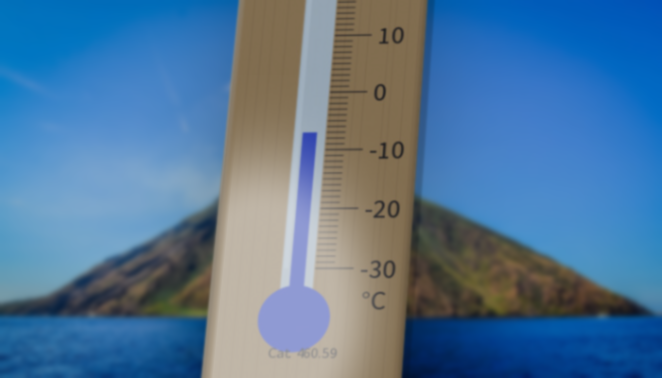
-7 °C
